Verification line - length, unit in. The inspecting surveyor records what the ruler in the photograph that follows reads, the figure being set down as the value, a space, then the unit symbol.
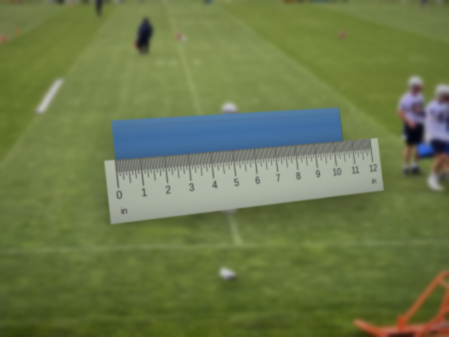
10.5 in
